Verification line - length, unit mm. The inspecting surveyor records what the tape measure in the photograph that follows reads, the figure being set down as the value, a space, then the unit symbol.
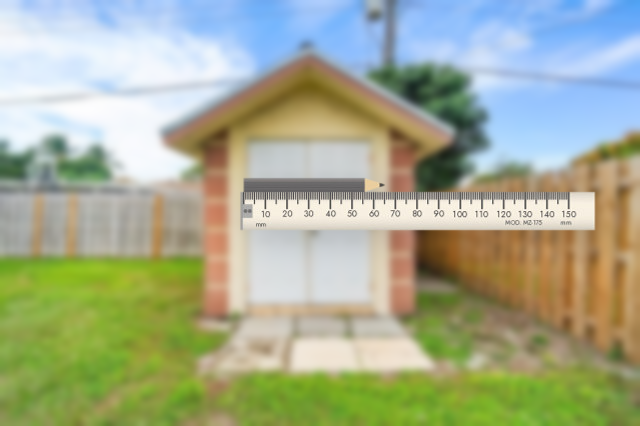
65 mm
